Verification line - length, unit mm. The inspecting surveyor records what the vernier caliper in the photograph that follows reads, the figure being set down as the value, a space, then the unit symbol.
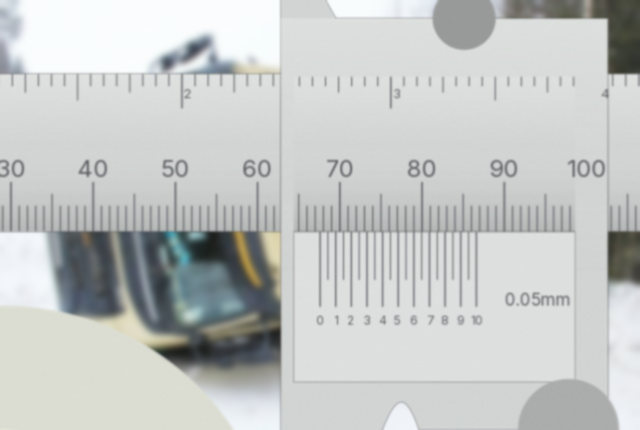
67.6 mm
